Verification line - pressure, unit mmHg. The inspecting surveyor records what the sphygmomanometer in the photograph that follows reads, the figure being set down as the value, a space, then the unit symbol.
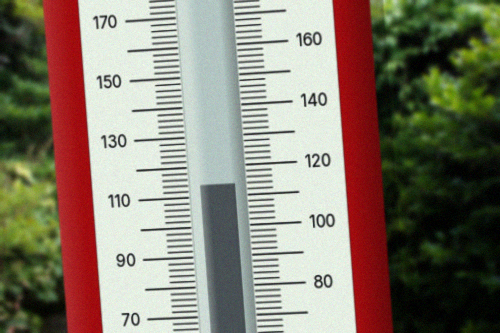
114 mmHg
